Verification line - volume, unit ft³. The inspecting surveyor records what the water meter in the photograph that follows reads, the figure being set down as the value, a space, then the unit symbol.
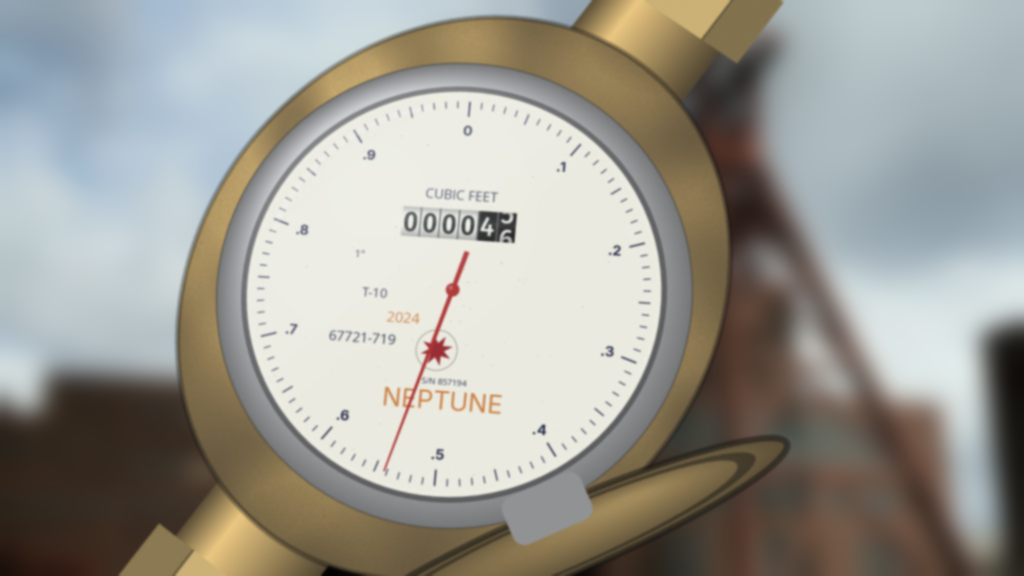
45.54 ft³
